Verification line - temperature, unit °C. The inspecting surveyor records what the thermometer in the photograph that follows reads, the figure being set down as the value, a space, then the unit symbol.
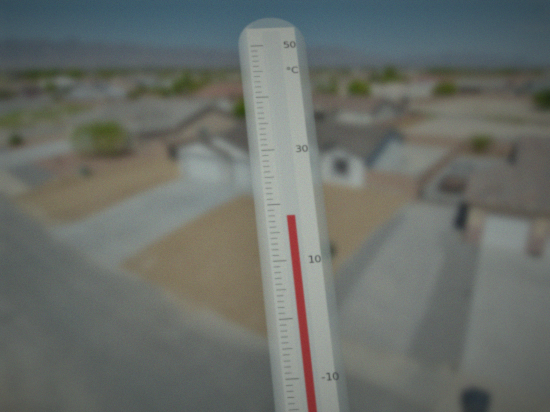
18 °C
